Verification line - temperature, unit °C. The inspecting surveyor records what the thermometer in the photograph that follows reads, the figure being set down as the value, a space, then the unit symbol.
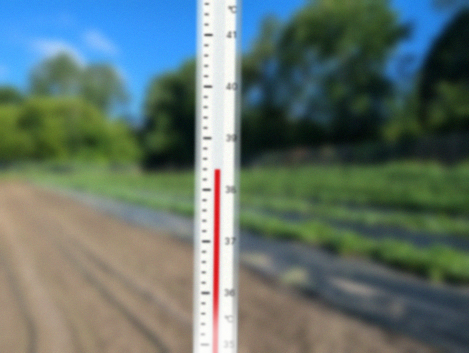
38.4 °C
